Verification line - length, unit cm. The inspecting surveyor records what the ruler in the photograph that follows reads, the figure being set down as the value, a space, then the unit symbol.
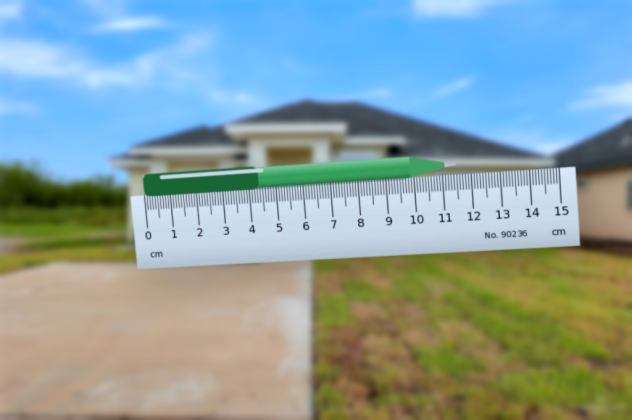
11.5 cm
